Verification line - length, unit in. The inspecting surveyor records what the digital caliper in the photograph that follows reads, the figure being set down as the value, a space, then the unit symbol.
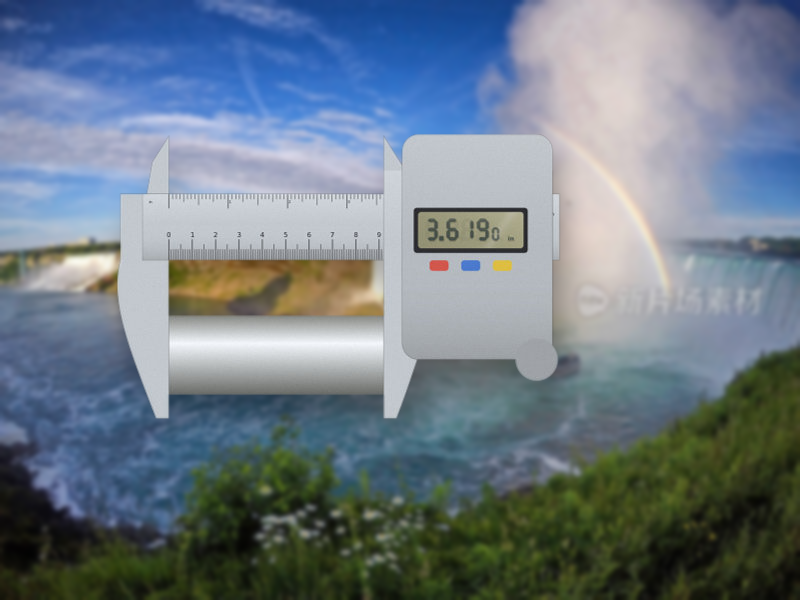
3.6190 in
